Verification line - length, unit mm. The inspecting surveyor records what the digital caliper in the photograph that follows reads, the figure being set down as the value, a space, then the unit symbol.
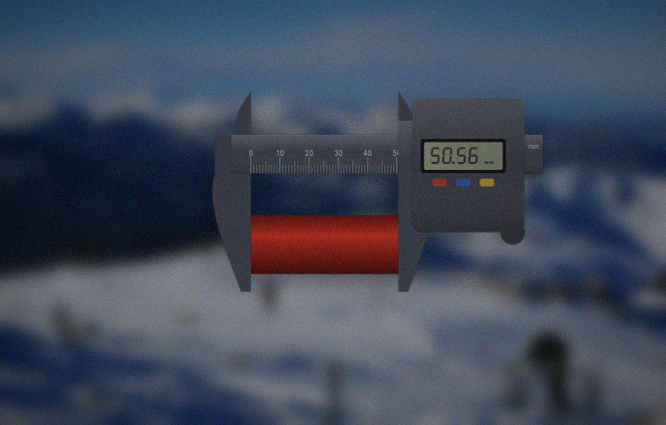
50.56 mm
